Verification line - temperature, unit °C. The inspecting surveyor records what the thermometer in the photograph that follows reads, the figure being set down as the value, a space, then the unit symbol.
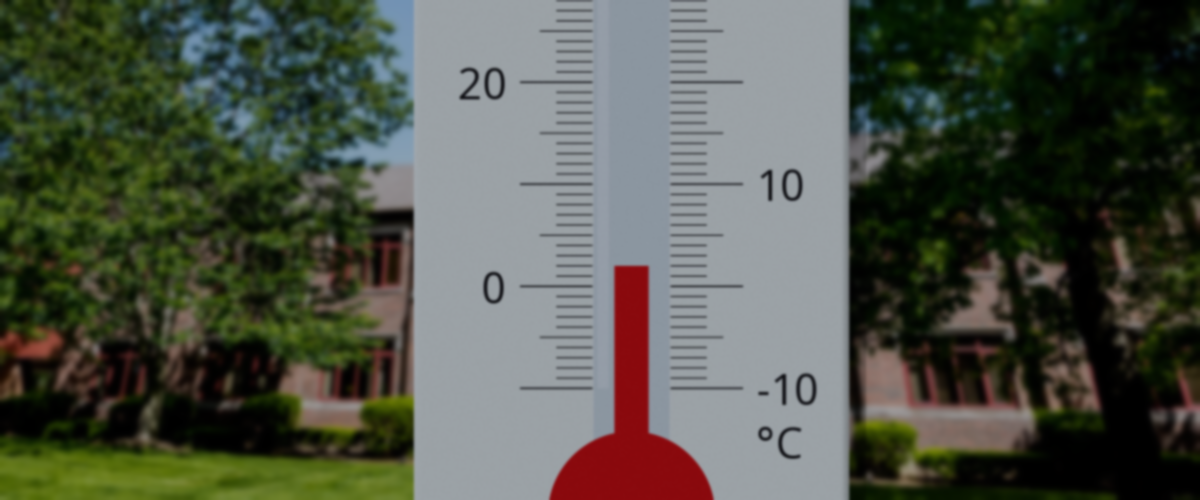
2 °C
